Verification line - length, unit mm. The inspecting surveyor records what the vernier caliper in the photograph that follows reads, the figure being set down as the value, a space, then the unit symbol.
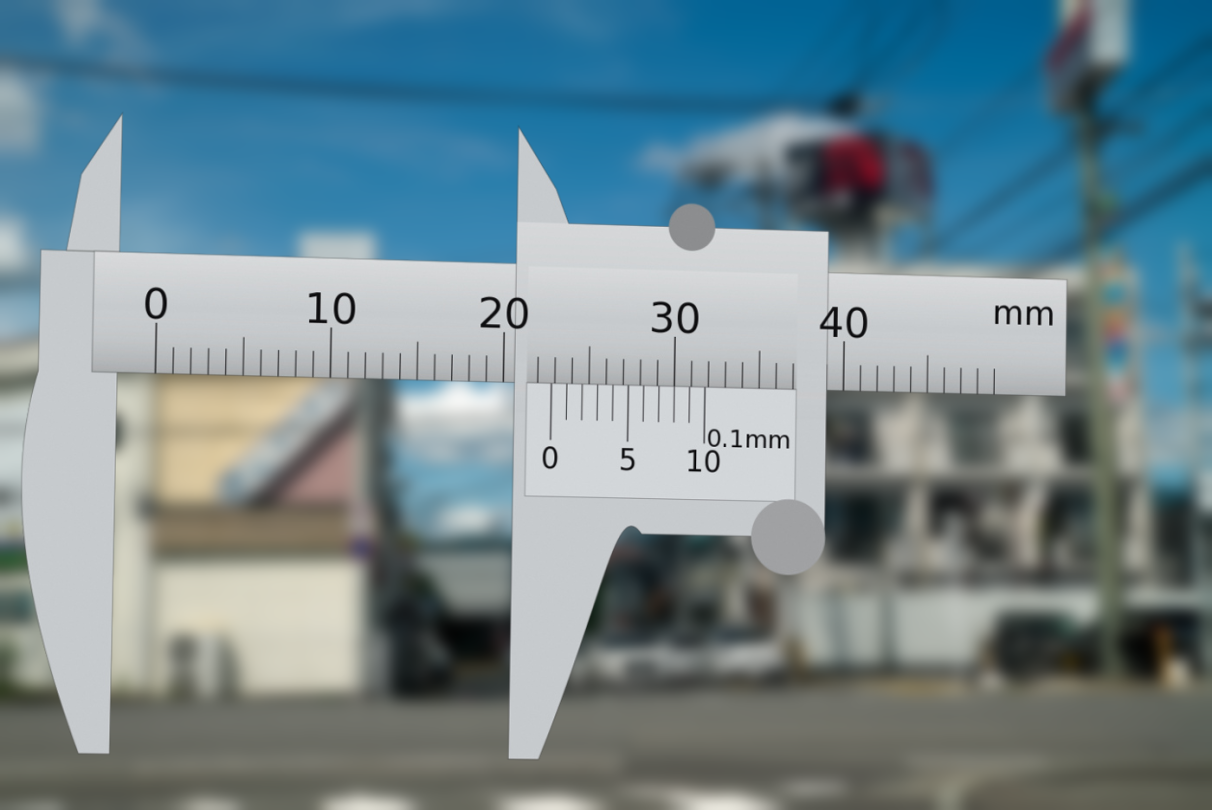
22.8 mm
